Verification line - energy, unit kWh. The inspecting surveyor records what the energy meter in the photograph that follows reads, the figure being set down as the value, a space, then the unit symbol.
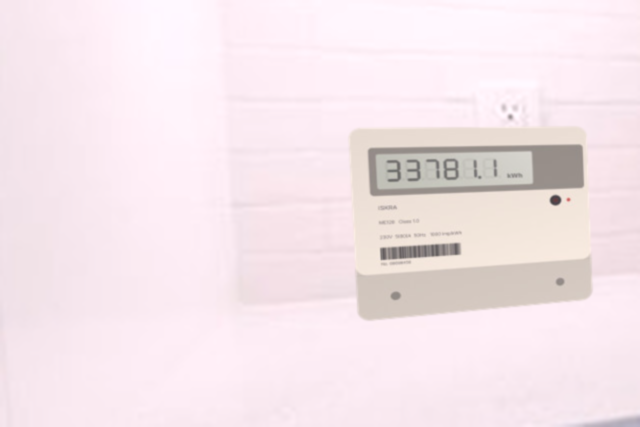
33781.1 kWh
